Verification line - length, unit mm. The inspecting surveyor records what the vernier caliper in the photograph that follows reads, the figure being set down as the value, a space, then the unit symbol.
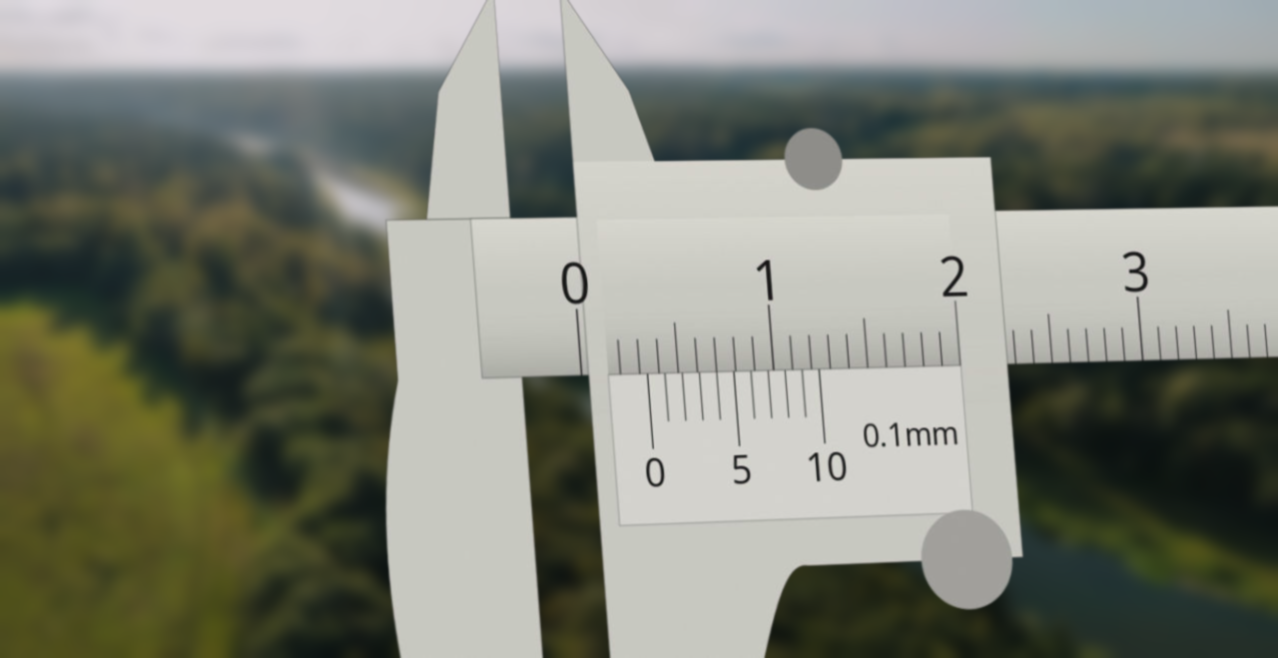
3.4 mm
